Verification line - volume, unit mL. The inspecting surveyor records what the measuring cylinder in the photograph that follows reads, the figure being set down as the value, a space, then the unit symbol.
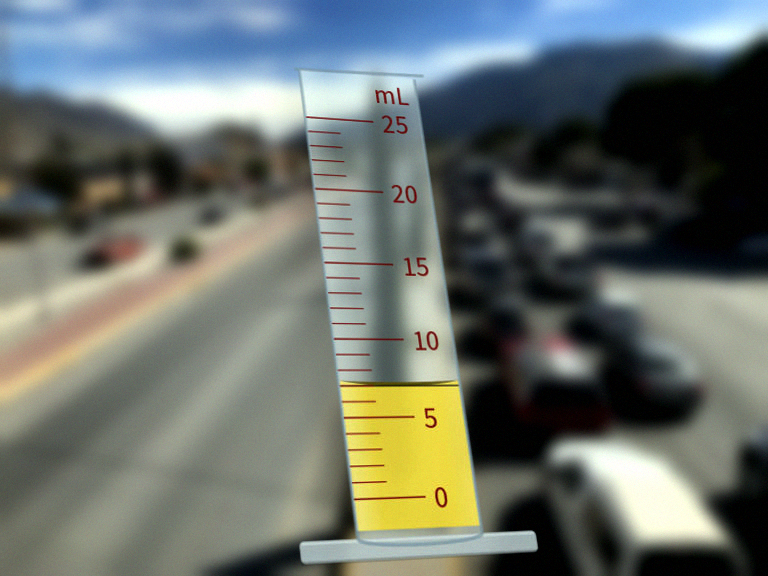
7 mL
